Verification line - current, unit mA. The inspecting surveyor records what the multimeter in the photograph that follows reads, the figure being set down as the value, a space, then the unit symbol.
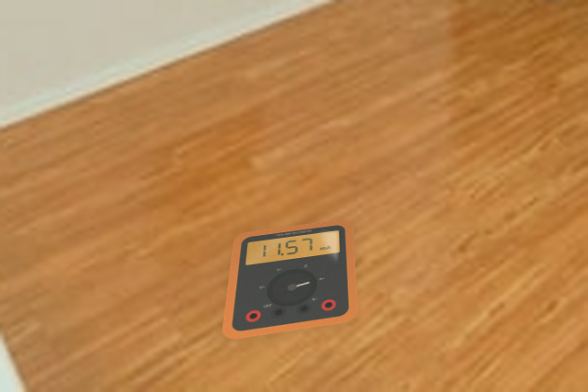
11.57 mA
